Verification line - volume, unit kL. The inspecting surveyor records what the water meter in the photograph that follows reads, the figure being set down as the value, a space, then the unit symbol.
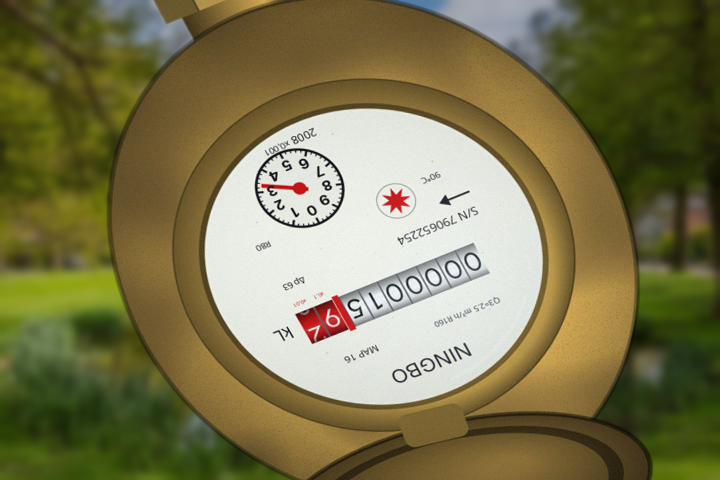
15.923 kL
